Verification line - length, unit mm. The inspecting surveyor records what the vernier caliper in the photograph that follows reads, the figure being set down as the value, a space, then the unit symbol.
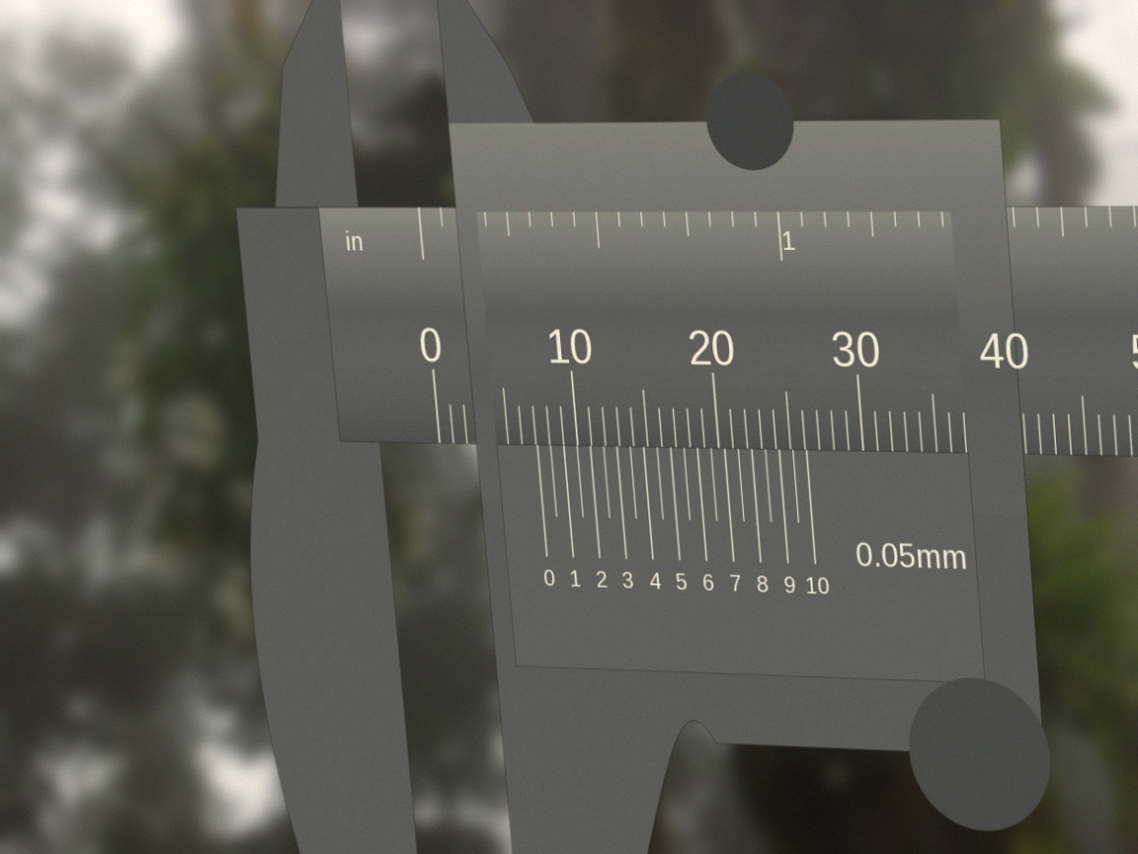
7.1 mm
